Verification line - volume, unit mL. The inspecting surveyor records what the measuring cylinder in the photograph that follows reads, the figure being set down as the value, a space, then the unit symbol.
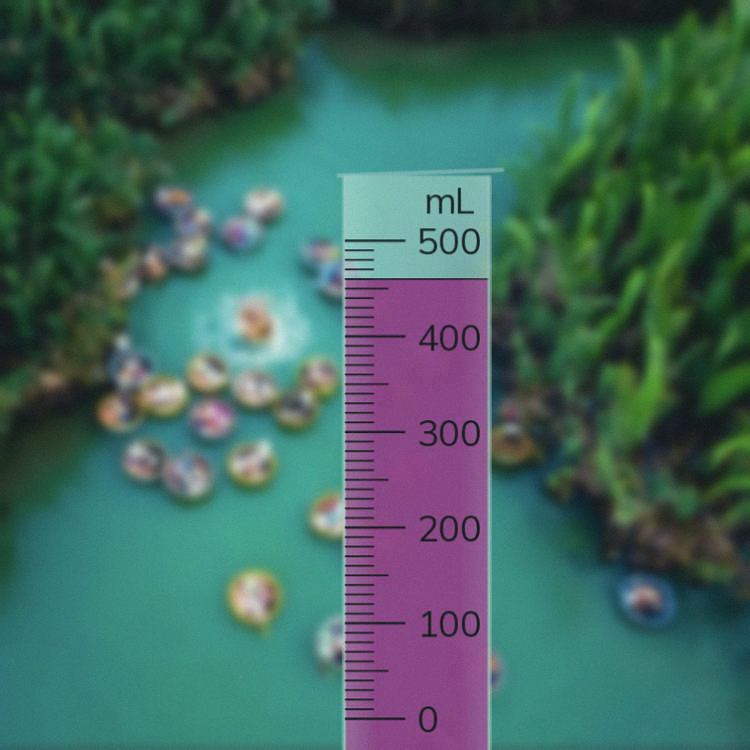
460 mL
